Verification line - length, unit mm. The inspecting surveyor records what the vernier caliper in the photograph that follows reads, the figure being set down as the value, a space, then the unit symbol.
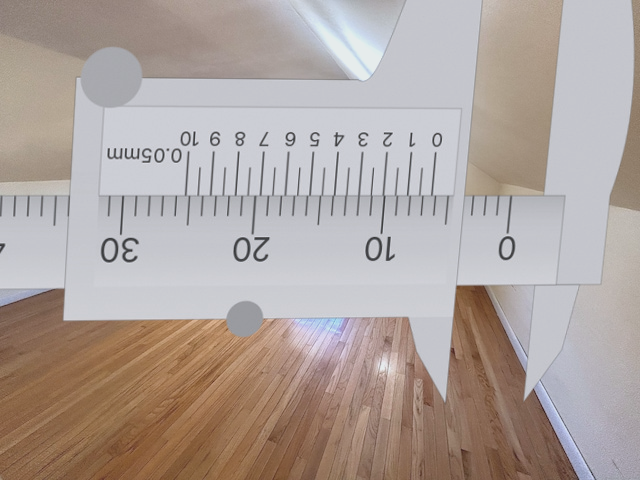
6.3 mm
